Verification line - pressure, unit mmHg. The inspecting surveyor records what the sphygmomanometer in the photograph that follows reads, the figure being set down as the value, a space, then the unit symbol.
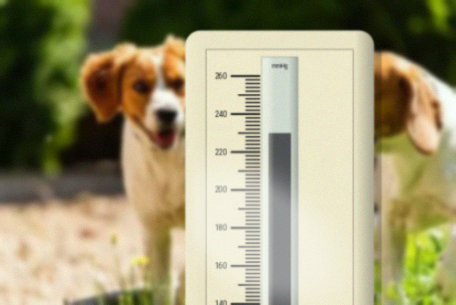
230 mmHg
